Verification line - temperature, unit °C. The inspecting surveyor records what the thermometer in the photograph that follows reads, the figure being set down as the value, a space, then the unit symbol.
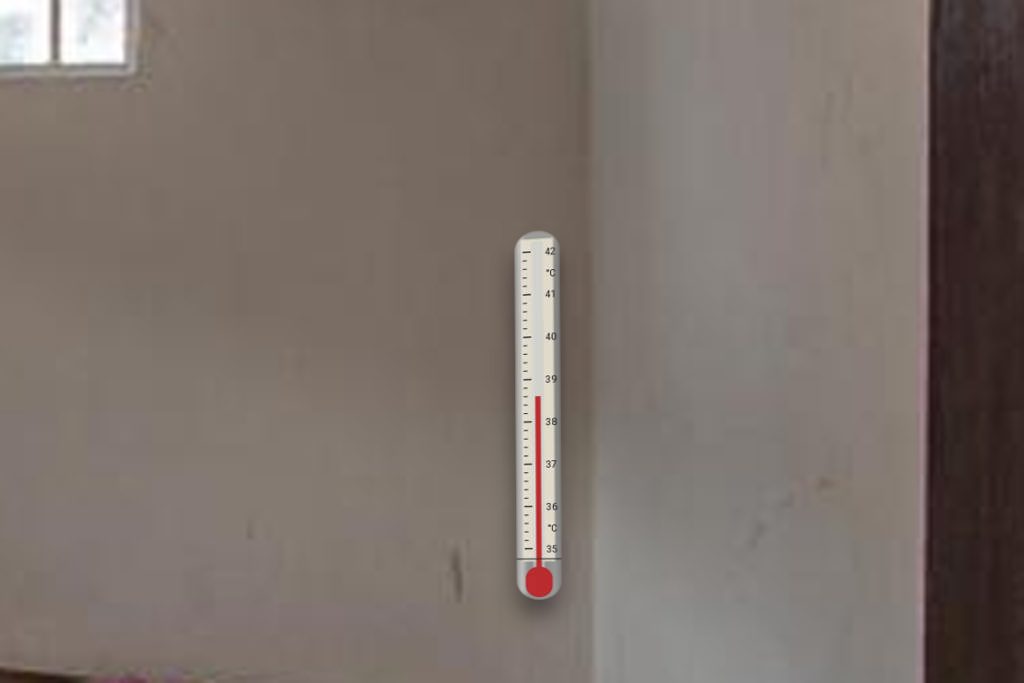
38.6 °C
